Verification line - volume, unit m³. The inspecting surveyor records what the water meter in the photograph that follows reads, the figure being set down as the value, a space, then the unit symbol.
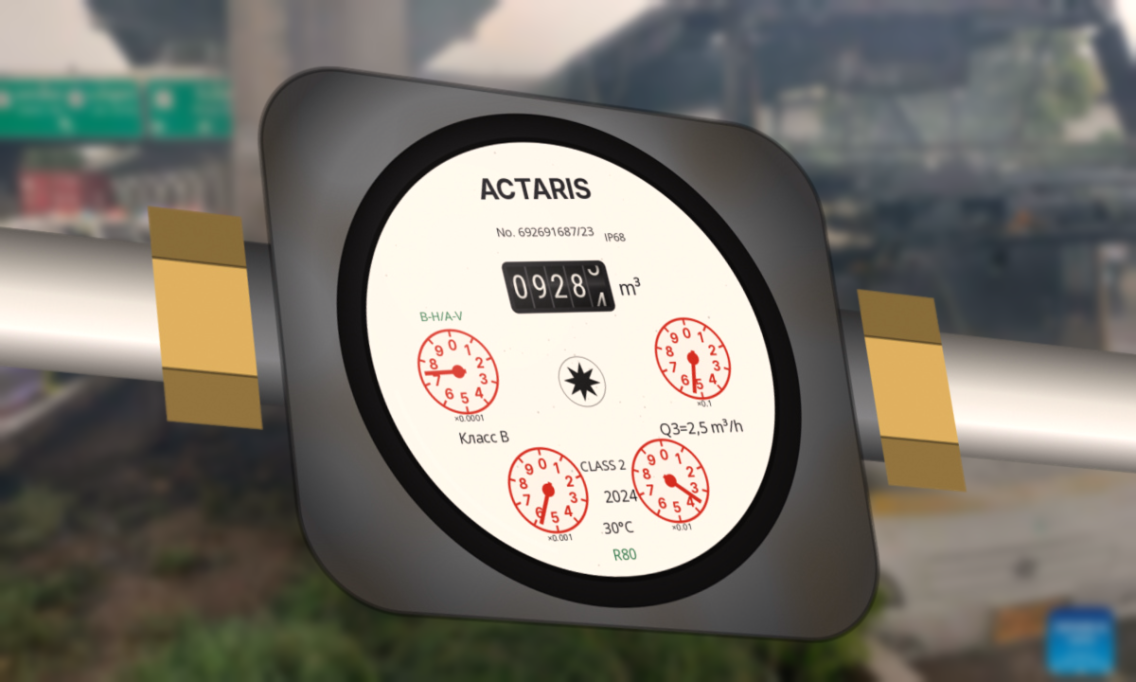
9283.5357 m³
